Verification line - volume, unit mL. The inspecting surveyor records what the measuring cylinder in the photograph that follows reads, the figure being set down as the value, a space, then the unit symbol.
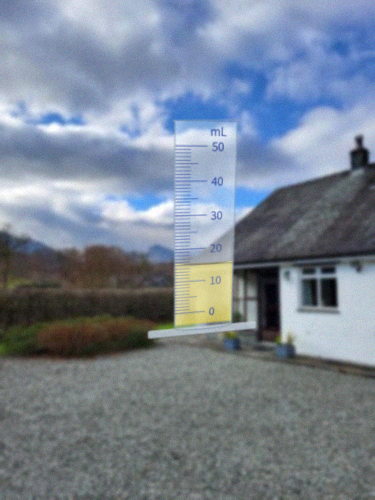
15 mL
